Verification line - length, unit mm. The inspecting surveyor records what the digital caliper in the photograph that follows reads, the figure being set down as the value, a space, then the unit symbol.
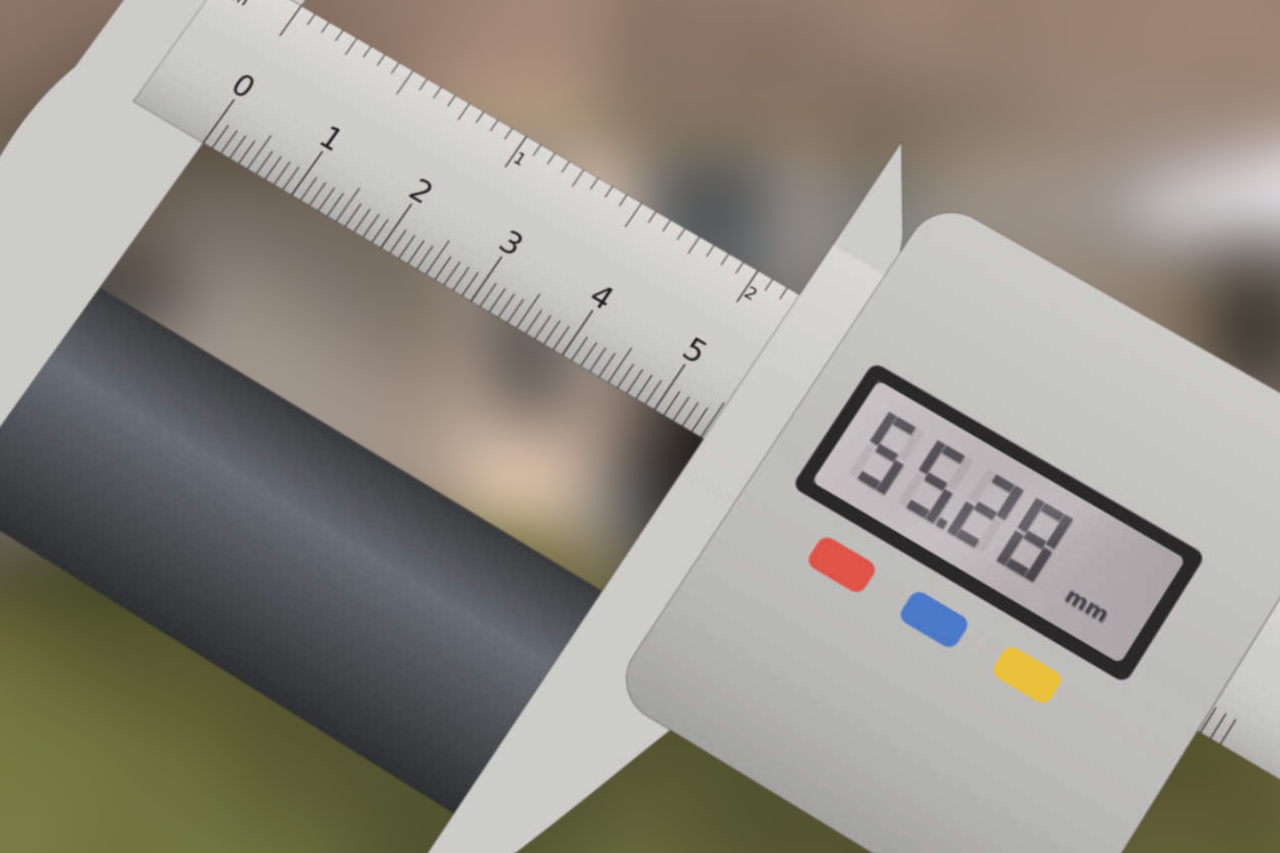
55.28 mm
